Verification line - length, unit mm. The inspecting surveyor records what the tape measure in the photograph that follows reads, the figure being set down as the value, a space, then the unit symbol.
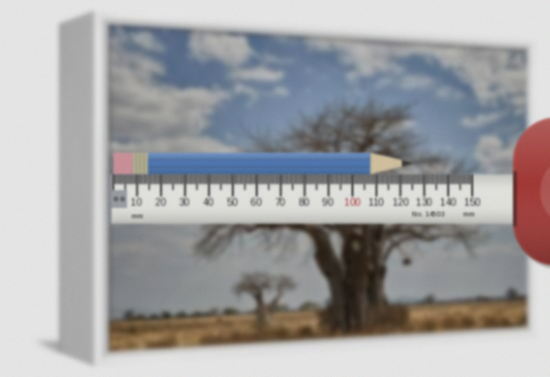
125 mm
